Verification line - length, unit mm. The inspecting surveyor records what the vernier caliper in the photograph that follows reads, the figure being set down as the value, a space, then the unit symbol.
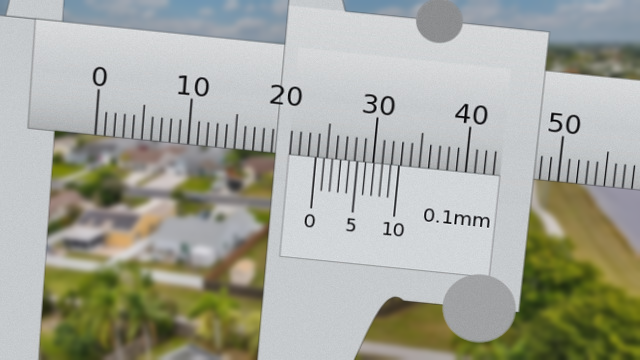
23.8 mm
